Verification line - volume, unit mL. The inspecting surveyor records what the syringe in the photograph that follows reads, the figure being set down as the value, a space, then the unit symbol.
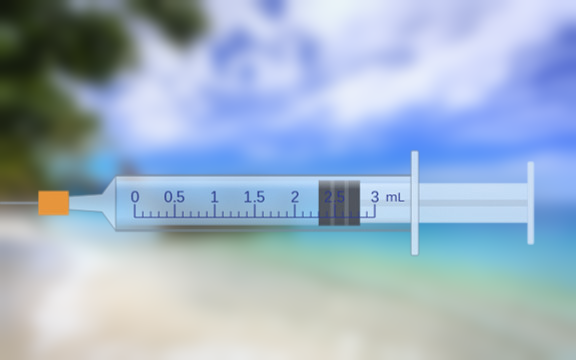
2.3 mL
